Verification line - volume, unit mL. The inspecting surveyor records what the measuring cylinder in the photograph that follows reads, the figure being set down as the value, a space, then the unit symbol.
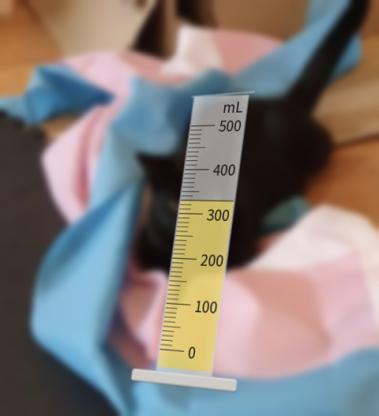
330 mL
